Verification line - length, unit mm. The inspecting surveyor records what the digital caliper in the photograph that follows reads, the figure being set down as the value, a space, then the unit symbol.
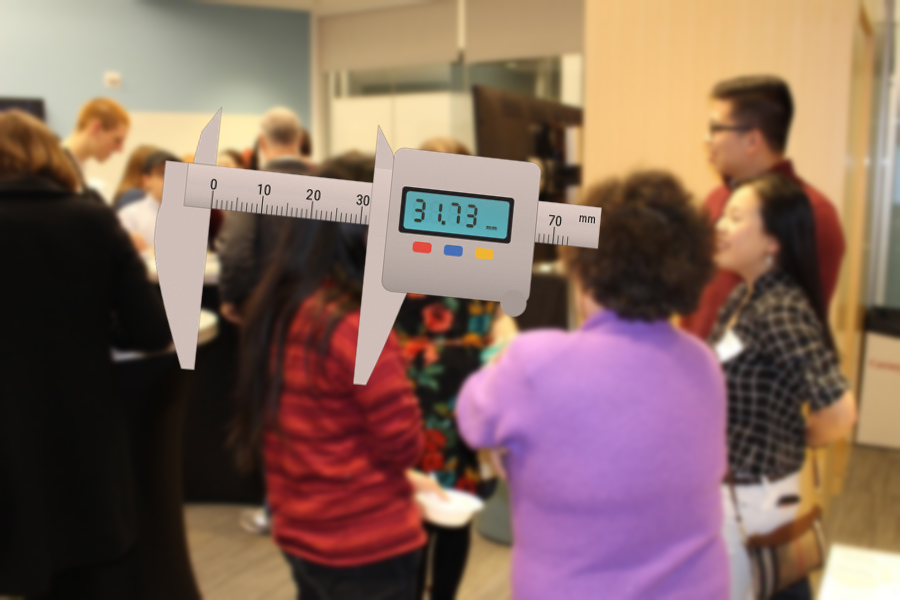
31.73 mm
